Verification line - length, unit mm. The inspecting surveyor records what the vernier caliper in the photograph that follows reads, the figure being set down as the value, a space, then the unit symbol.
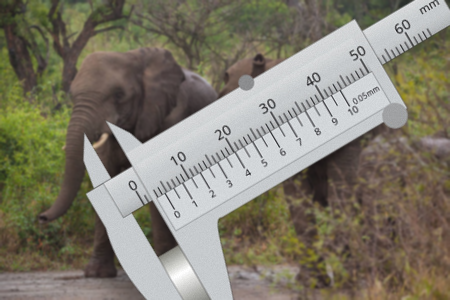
4.6 mm
